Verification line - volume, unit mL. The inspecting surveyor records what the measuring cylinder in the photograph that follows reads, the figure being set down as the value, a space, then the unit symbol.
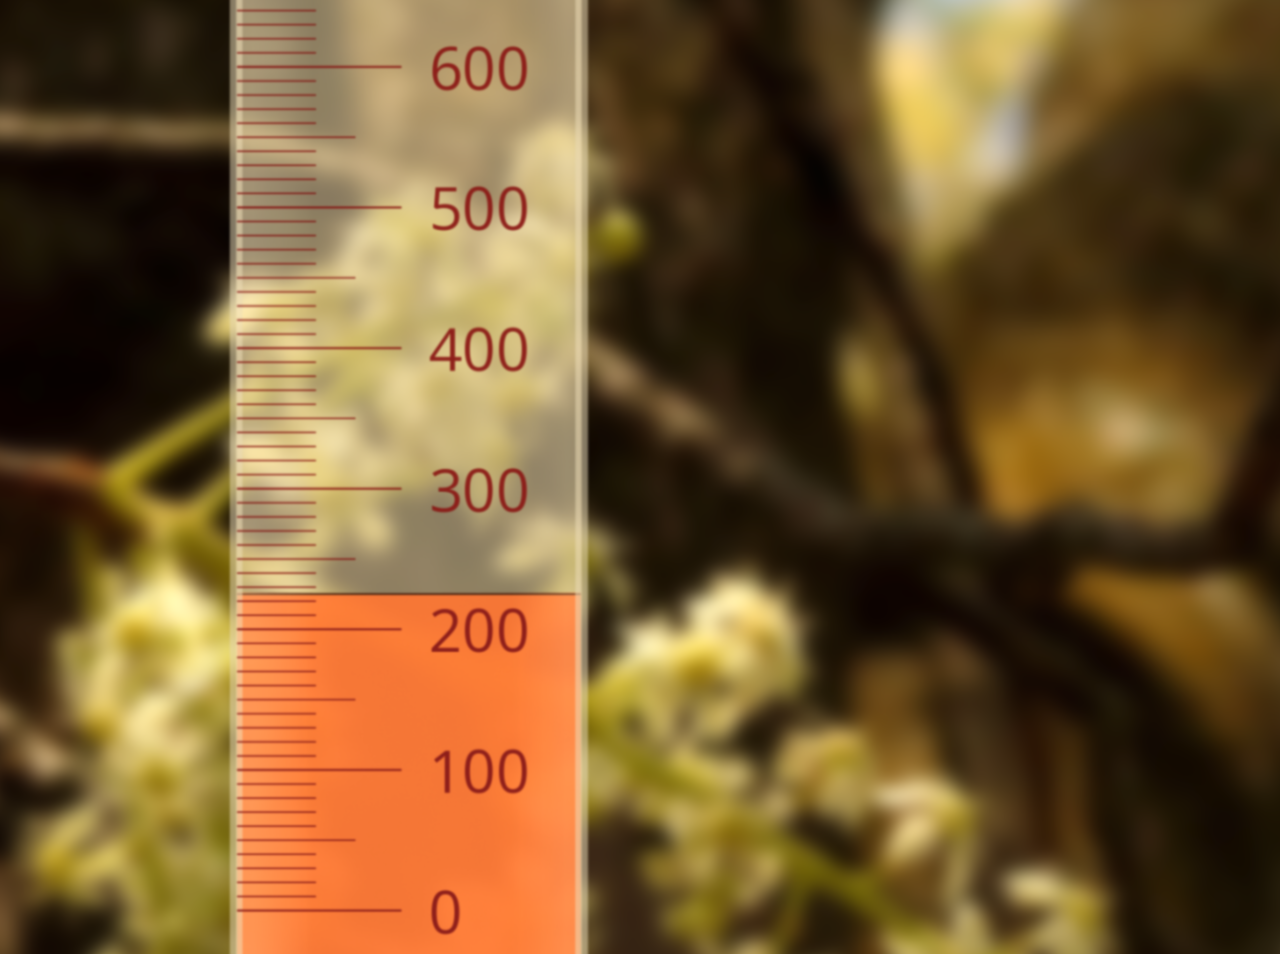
225 mL
